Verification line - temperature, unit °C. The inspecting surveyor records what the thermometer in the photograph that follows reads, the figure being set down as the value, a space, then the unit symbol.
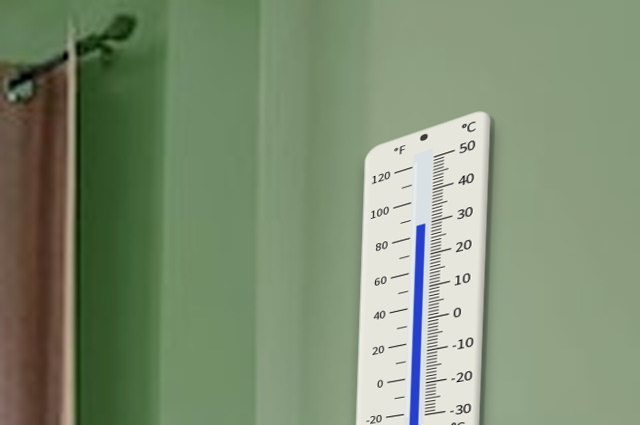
30 °C
